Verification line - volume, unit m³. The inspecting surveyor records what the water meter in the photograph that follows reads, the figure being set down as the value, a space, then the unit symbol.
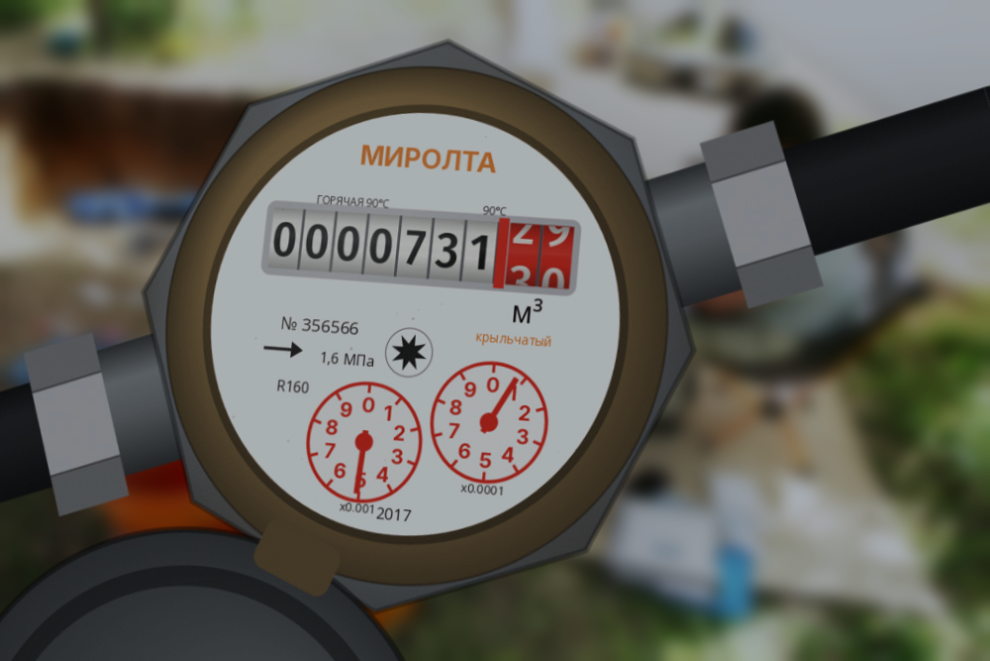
731.2950 m³
